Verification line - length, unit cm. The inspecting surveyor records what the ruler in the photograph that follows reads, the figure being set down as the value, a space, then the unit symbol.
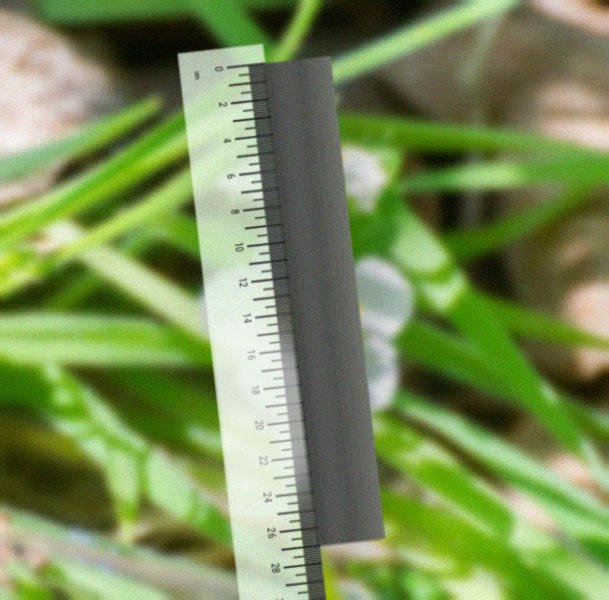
27 cm
